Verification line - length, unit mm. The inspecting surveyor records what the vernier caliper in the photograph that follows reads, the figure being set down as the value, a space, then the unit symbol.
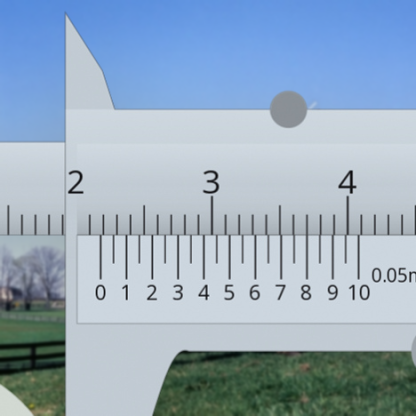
21.8 mm
